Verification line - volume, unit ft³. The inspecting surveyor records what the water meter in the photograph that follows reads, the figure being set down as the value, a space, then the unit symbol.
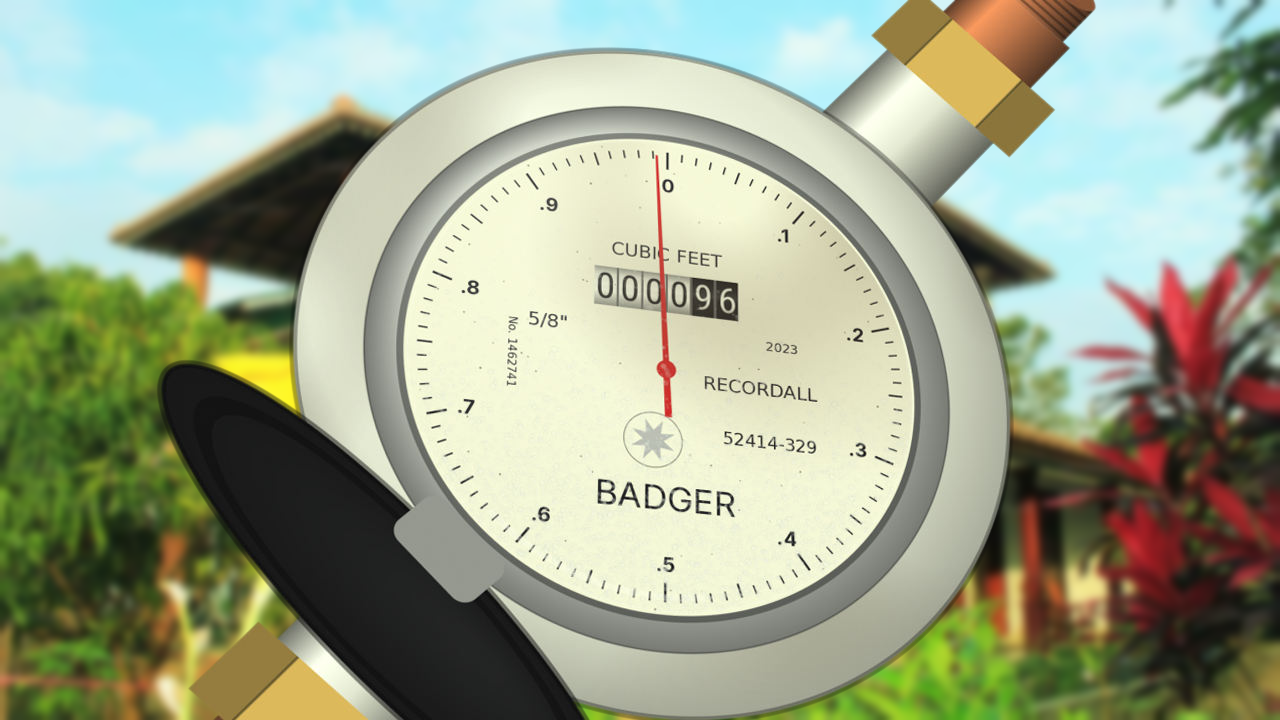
95.99 ft³
